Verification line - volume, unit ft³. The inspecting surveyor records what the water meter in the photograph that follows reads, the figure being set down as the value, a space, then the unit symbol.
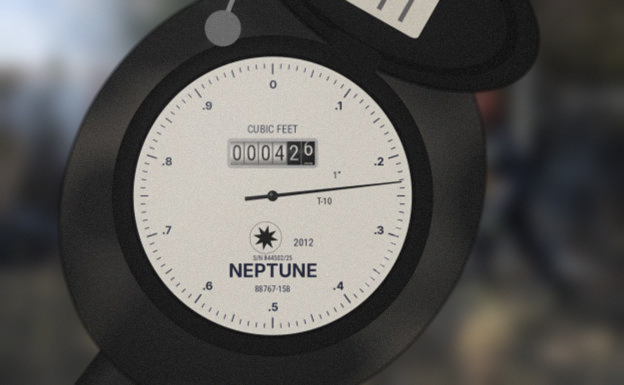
426.23 ft³
